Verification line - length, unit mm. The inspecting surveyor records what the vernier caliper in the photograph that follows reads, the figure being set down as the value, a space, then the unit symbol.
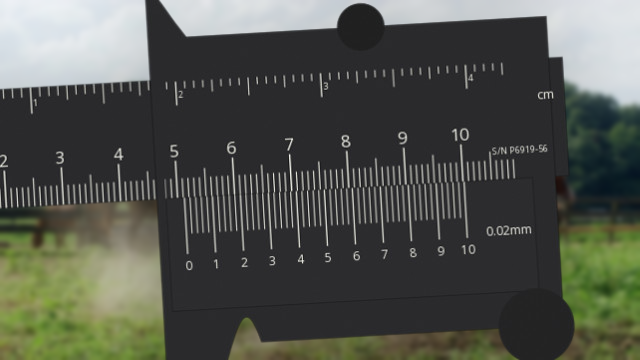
51.2 mm
